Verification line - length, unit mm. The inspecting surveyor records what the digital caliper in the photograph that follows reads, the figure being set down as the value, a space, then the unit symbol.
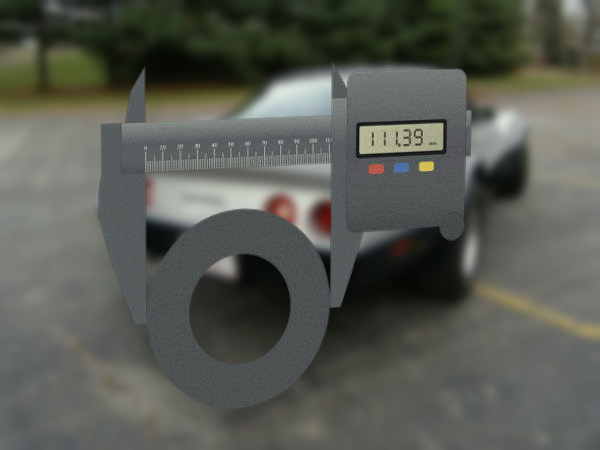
111.39 mm
